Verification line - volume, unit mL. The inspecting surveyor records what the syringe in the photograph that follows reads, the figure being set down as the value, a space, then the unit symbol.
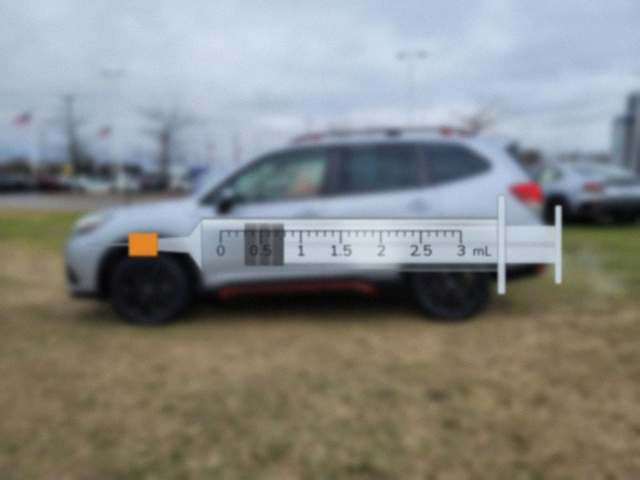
0.3 mL
